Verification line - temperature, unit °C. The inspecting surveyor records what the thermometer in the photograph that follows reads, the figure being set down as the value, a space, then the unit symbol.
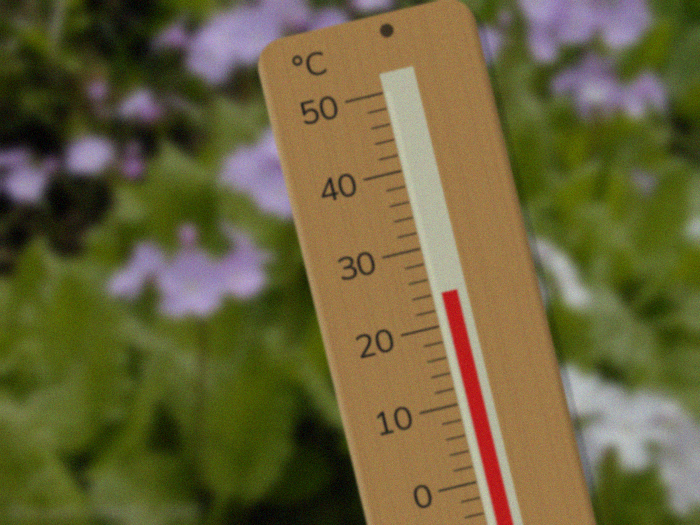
24 °C
